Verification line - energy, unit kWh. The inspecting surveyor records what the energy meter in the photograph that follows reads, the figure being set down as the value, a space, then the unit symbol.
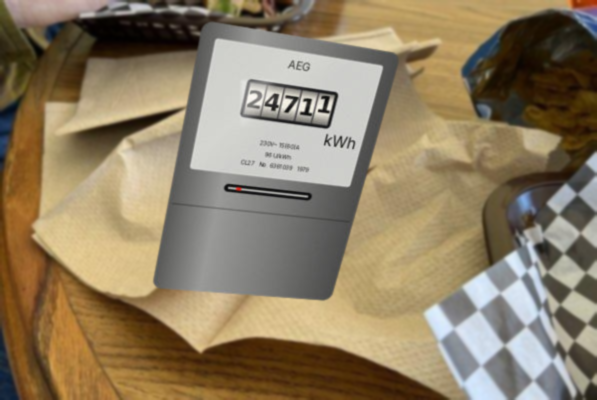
24711 kWh
